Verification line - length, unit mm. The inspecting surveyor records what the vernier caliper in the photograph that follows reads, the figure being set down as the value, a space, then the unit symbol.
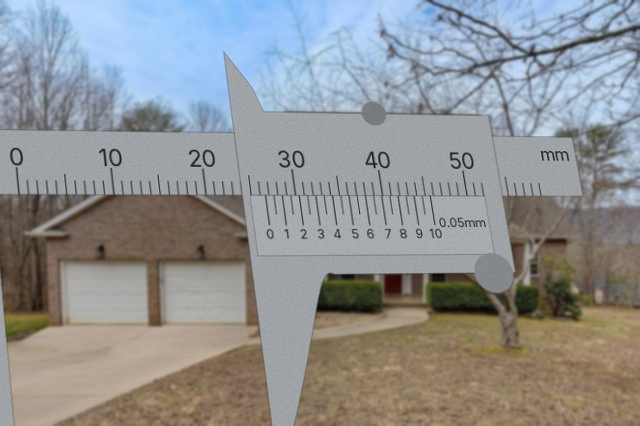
26.6 mm
